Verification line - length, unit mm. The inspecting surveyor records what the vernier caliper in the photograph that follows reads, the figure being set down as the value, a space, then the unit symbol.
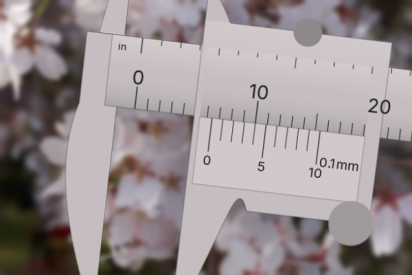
6.4 mm
